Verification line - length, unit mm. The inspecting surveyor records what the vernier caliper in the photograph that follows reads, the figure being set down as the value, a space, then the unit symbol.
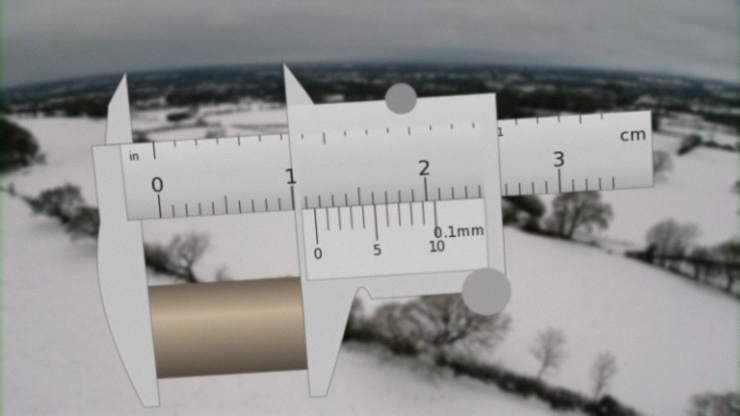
11.6 mm
